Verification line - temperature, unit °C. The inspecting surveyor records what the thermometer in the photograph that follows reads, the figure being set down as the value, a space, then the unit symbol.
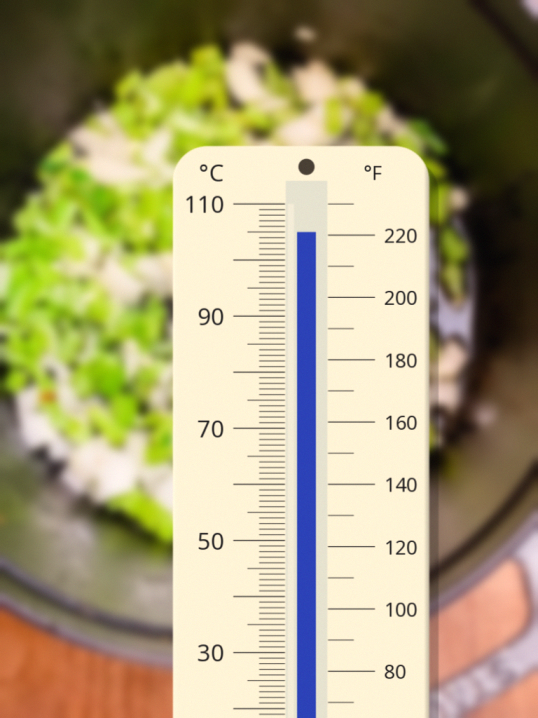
105 °C
